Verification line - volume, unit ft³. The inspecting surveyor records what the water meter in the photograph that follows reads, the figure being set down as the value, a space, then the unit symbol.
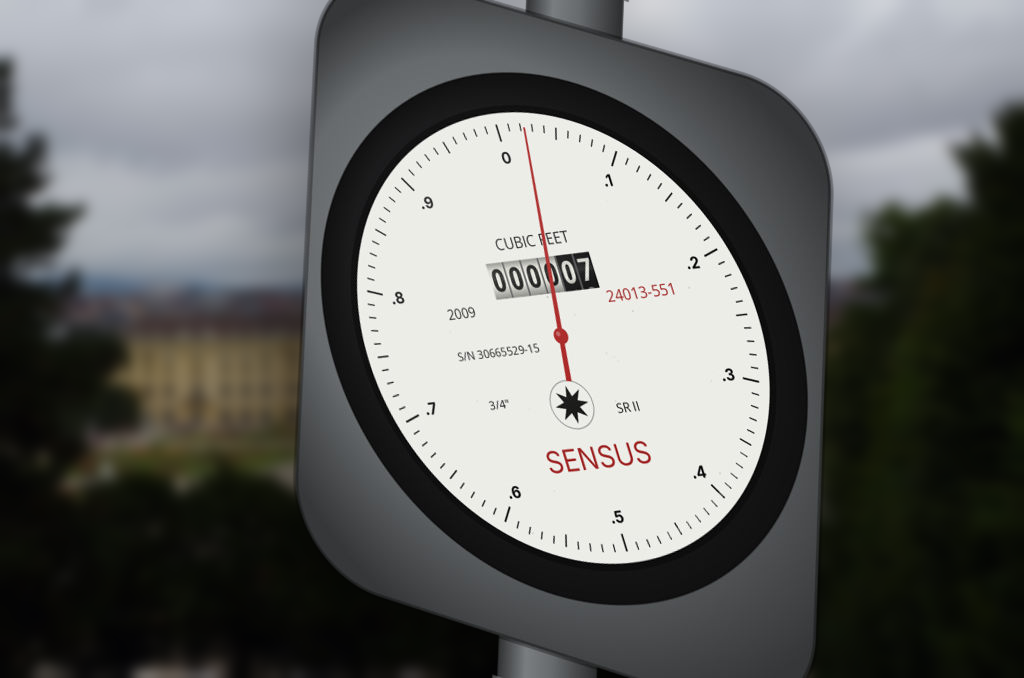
7.02 ft³
